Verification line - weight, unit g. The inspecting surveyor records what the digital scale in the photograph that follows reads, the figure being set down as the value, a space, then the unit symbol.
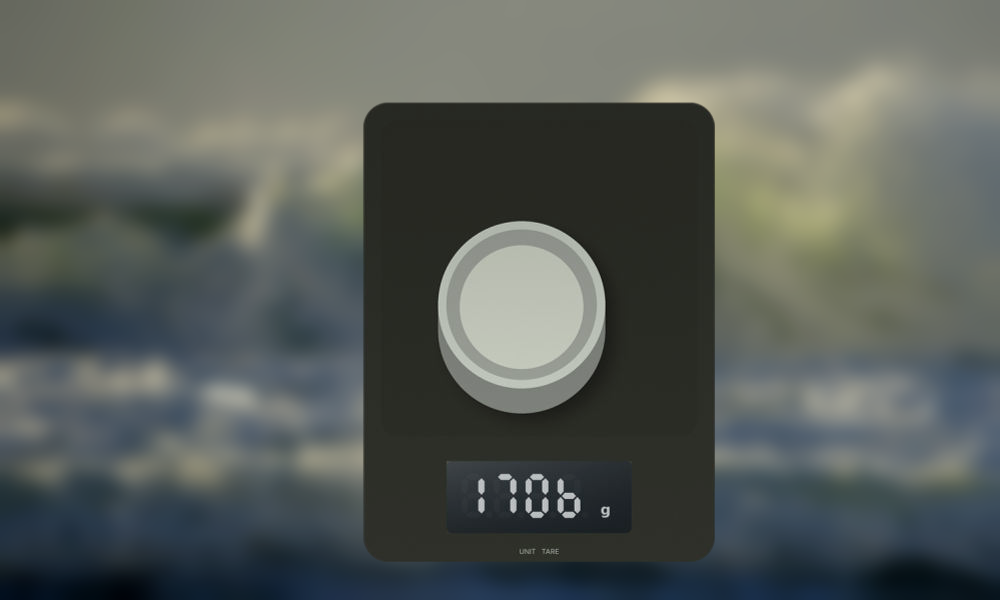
1706 g
